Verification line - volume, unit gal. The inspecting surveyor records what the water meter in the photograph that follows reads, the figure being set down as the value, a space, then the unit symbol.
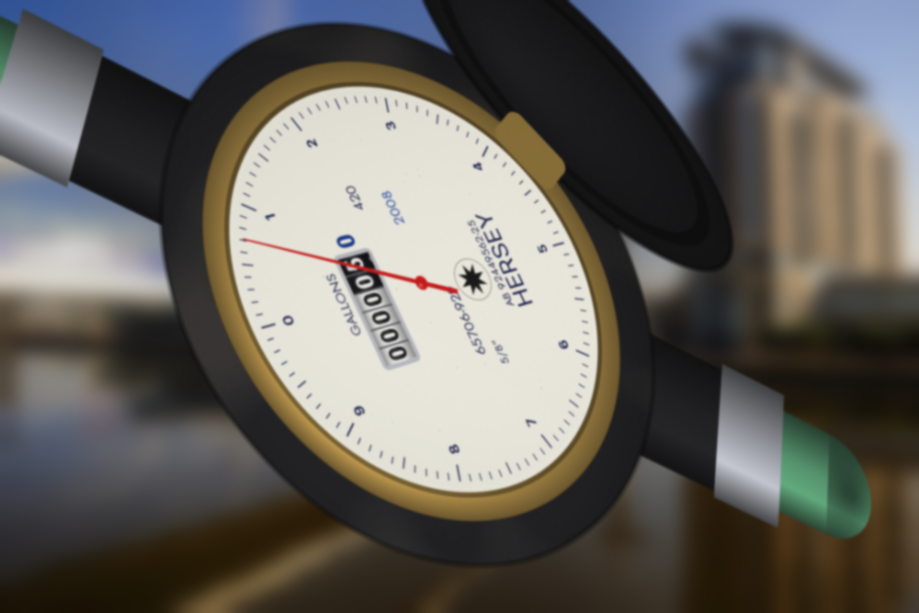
50.7 gal
